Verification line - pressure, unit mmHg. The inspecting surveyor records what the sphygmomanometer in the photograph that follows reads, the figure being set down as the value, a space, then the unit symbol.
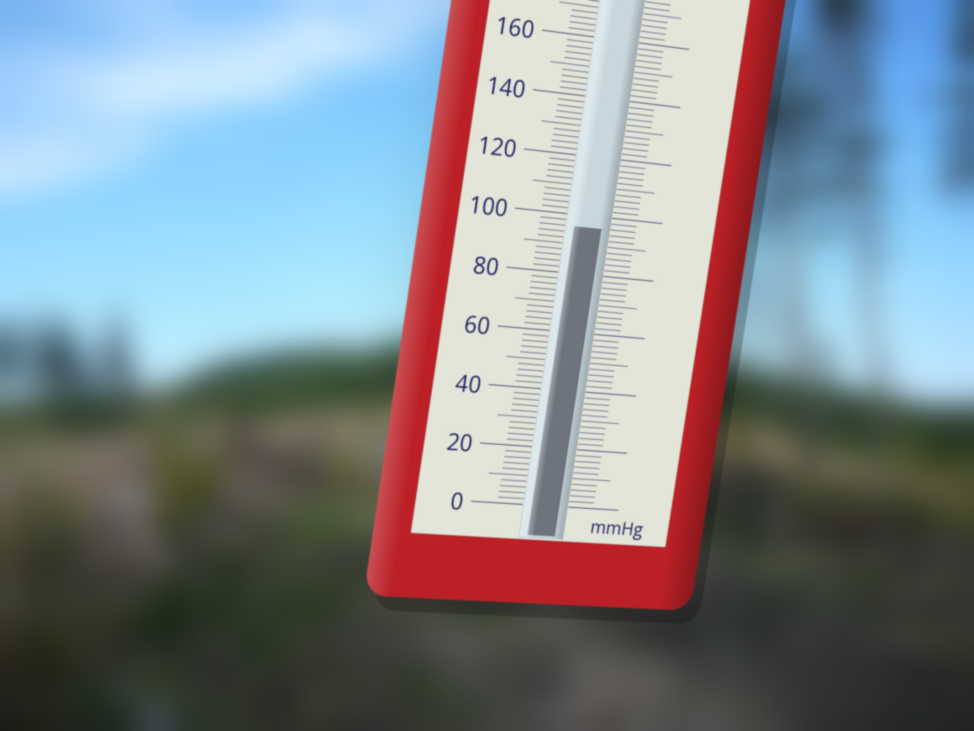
96 mmHg
